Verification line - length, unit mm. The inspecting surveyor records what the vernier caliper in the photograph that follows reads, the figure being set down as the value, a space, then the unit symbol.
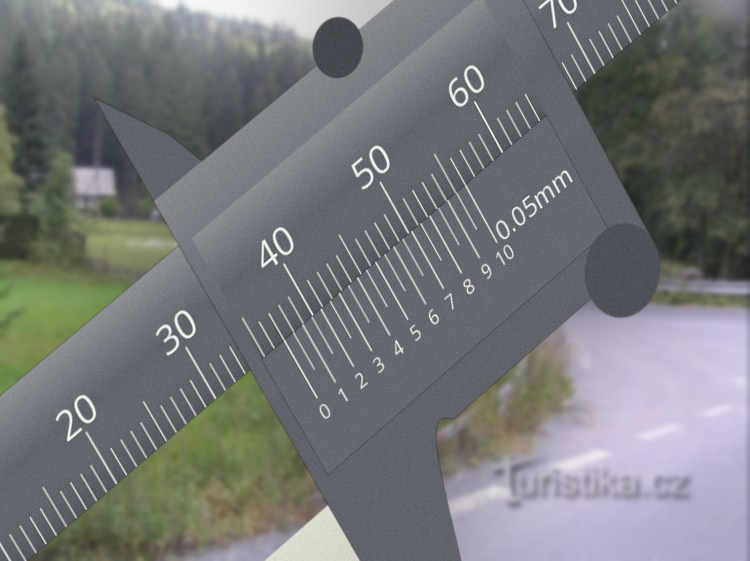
37.0 mm
